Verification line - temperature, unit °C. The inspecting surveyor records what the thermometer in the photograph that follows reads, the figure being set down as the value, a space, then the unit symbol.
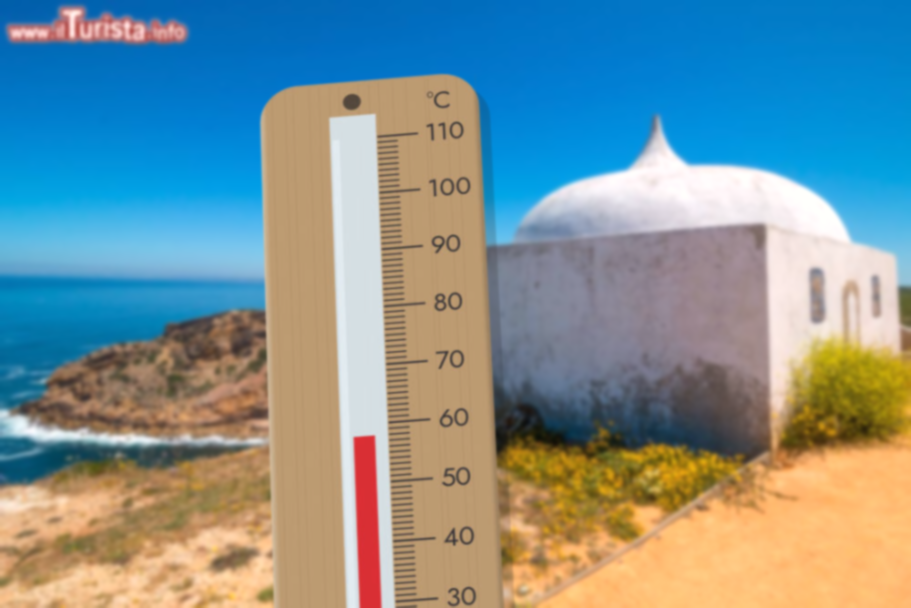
58 °C
